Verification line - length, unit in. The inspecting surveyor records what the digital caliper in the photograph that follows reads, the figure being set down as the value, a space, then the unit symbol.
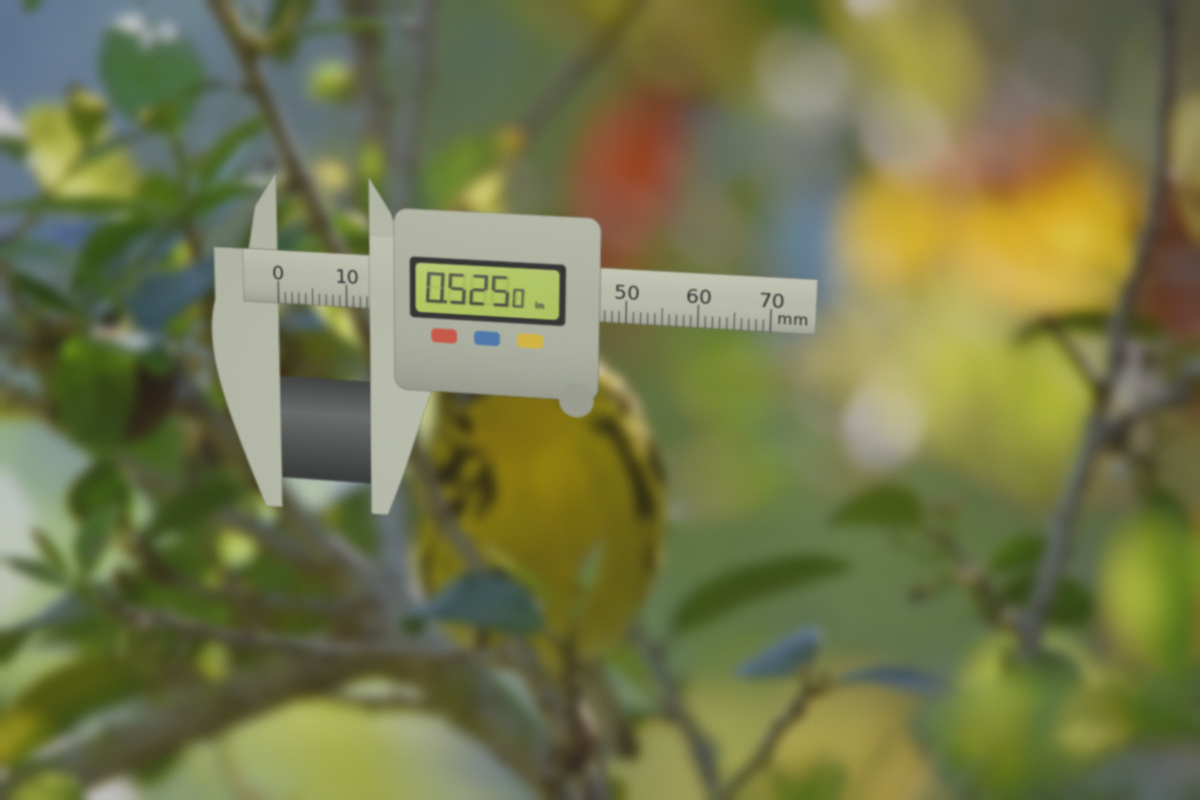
0.5250 in
